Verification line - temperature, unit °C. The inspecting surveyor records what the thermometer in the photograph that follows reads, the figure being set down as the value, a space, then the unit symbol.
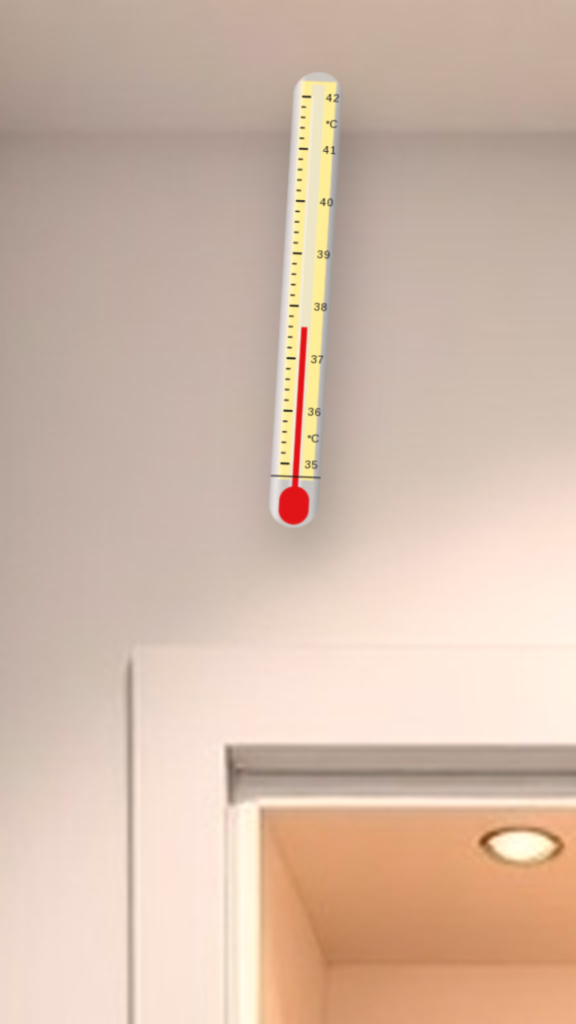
37.6 °C
